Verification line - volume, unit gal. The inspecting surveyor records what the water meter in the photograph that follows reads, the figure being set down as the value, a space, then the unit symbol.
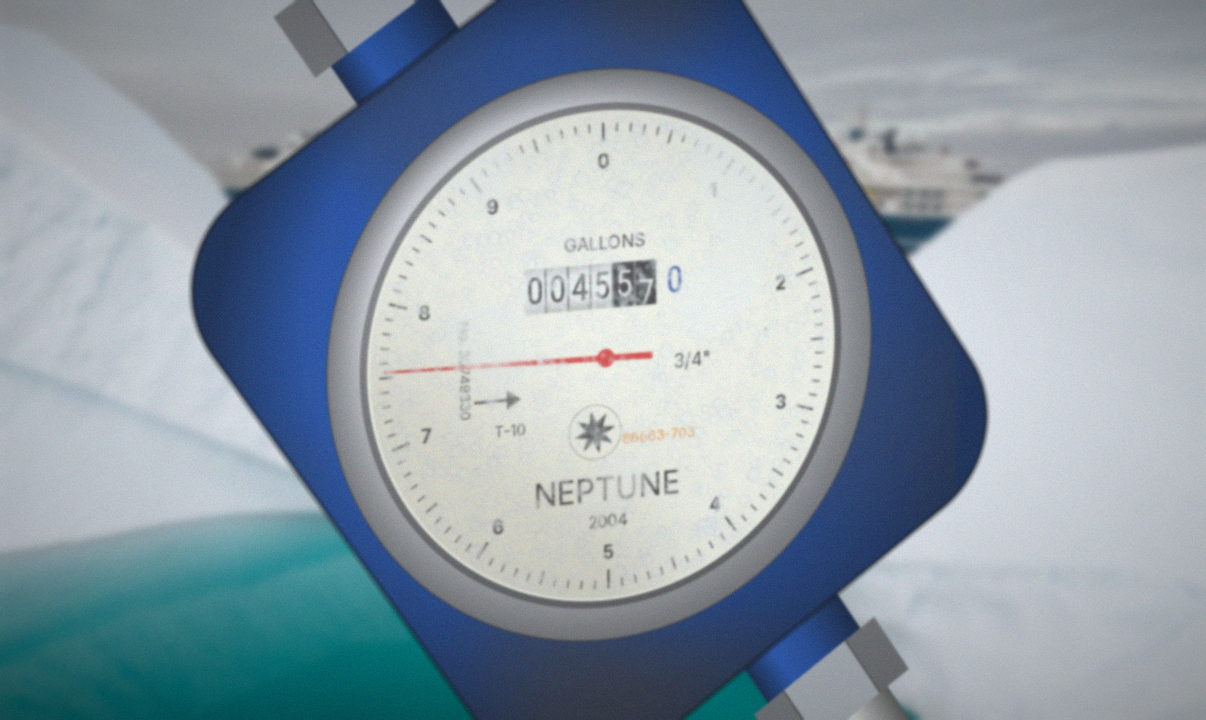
45567.5 gal
